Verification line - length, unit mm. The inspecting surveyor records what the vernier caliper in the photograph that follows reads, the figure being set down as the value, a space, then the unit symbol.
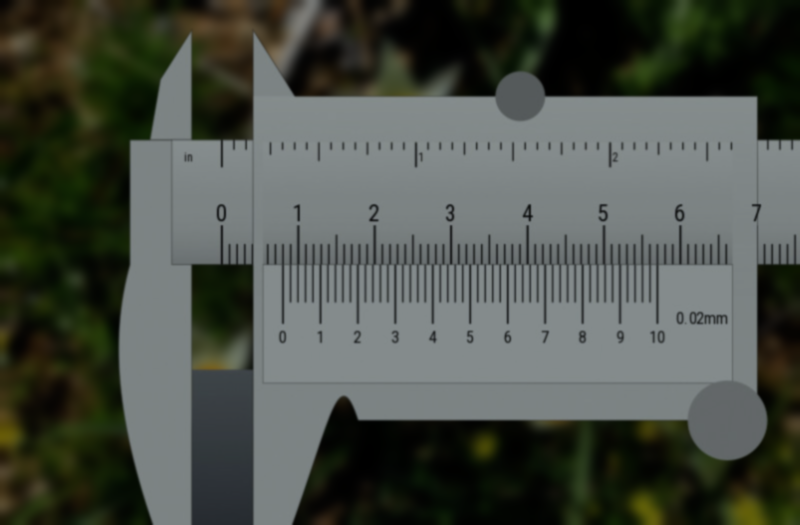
8.0 mm
